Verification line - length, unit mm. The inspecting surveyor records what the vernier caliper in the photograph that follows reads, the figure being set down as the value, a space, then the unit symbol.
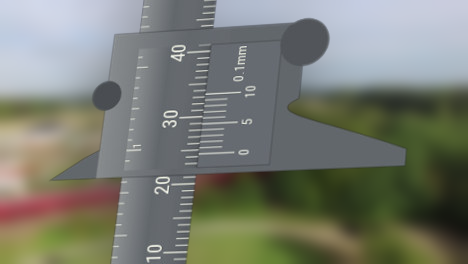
24.4 mm
